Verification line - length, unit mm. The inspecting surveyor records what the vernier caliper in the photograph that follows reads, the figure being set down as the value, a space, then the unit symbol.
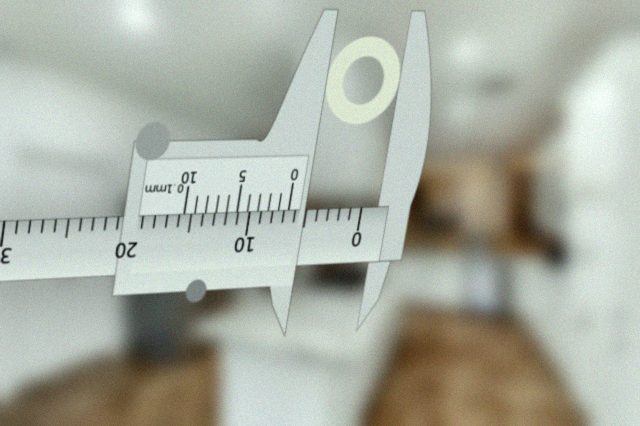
6.6 mm
